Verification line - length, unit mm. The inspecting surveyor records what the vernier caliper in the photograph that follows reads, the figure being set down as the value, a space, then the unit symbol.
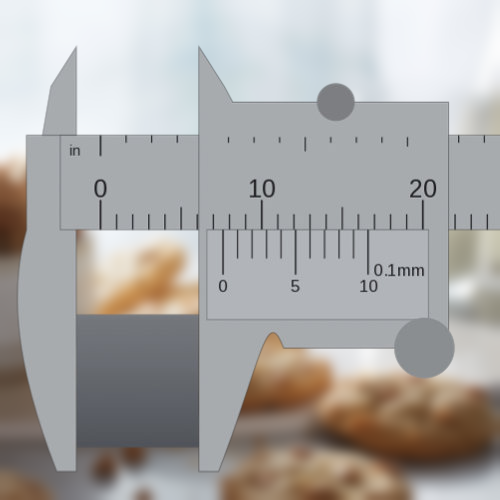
7.6 mm
